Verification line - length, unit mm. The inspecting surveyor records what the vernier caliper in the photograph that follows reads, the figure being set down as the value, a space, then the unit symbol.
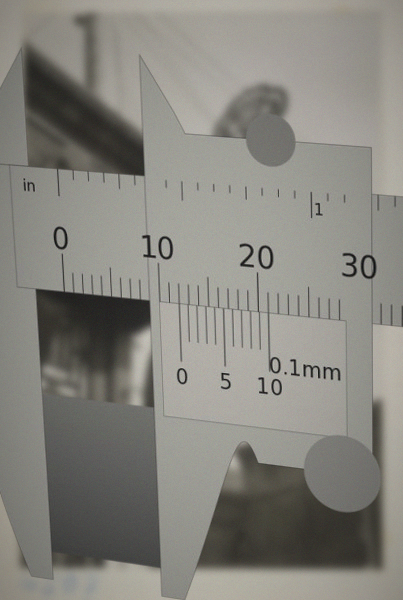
12.0 mm
